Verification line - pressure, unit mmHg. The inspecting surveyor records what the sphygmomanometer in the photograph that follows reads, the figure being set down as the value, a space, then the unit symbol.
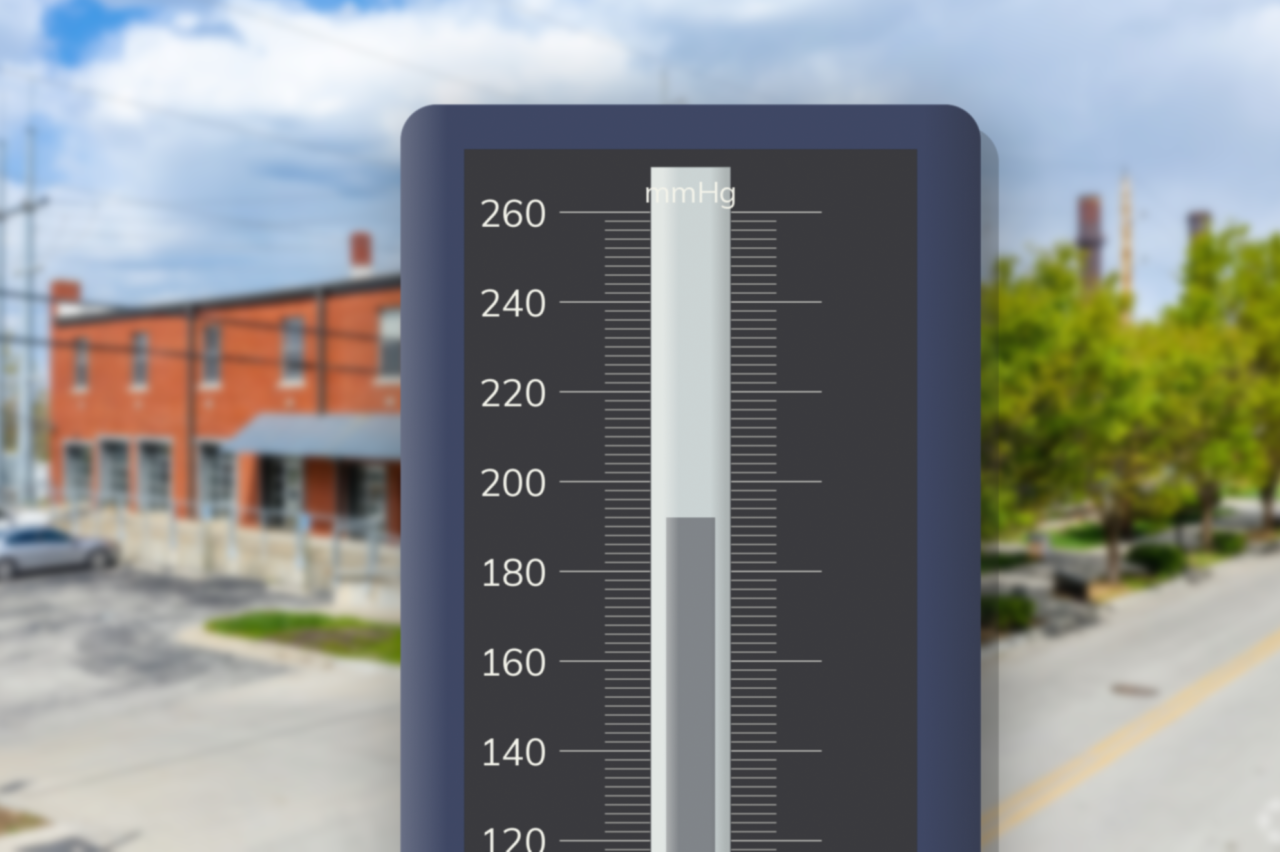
192 mmHg
